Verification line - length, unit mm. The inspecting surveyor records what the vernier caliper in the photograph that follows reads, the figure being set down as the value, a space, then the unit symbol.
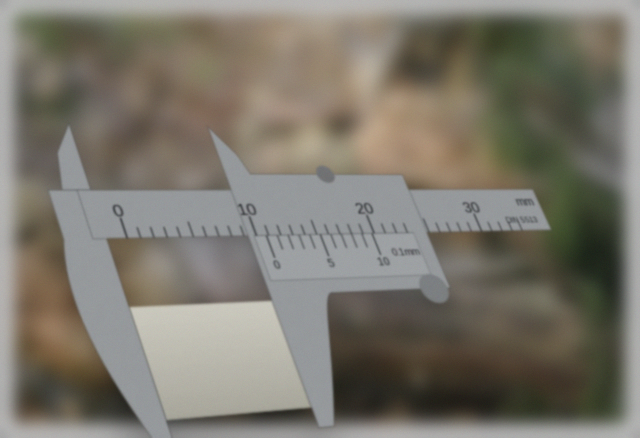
10.8 mm
